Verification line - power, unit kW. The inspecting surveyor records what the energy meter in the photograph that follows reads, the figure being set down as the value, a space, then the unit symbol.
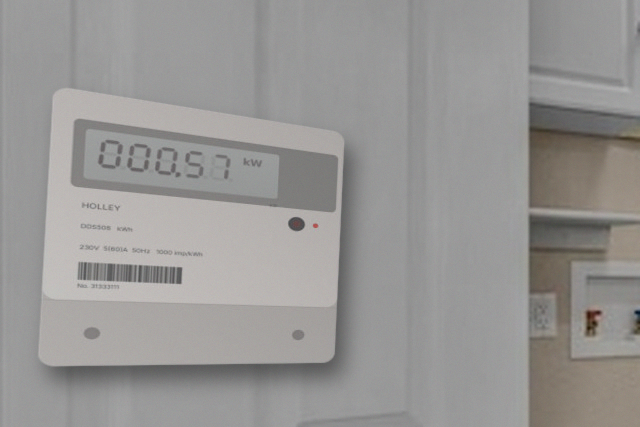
0.57 kW
